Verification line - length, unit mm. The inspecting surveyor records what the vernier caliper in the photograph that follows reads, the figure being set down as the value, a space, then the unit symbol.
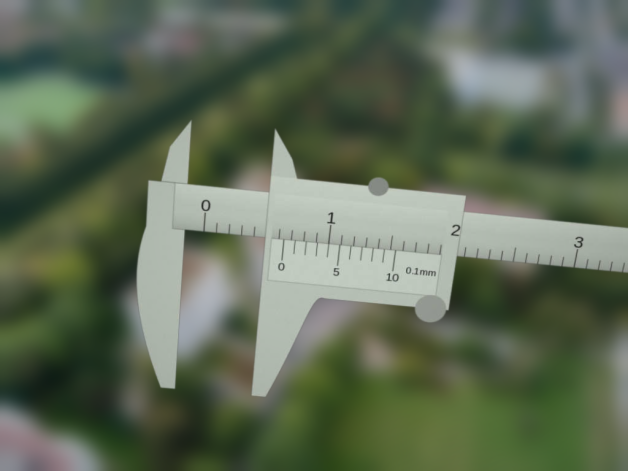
6.4 mm
